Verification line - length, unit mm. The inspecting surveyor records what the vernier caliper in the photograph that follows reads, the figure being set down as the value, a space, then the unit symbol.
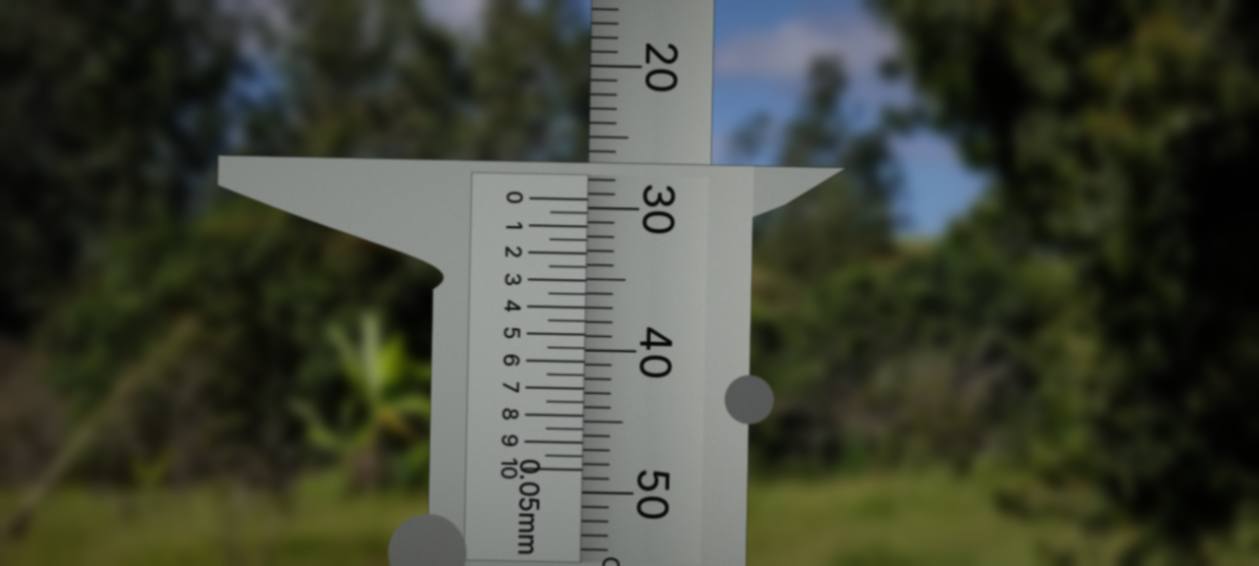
29.4 mm
